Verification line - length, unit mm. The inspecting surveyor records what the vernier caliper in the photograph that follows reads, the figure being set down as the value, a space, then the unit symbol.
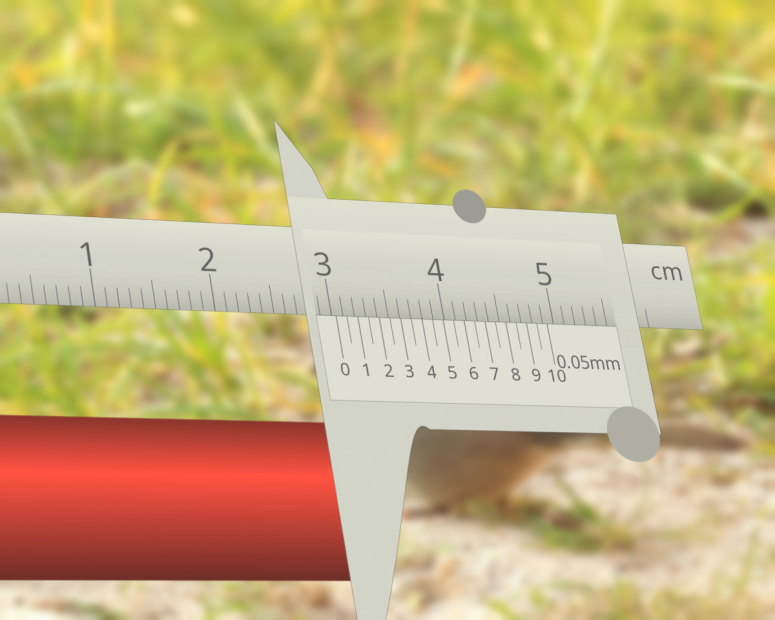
30.4 mm
